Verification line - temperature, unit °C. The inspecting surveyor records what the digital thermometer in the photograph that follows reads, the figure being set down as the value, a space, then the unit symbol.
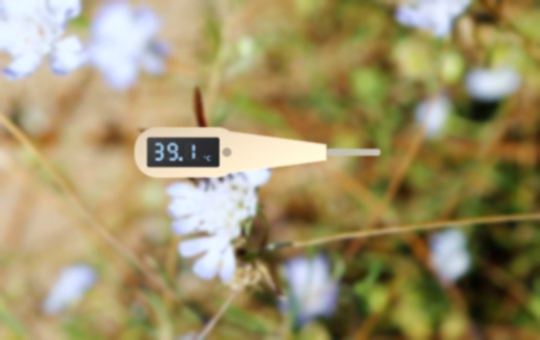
39.1 °C
